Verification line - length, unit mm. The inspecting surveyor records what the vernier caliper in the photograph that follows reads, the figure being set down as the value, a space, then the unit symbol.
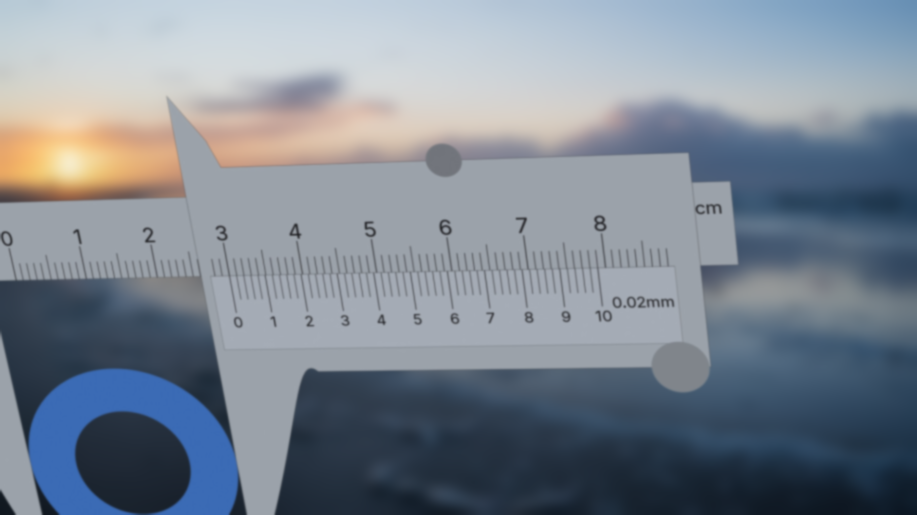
30.0 mm
